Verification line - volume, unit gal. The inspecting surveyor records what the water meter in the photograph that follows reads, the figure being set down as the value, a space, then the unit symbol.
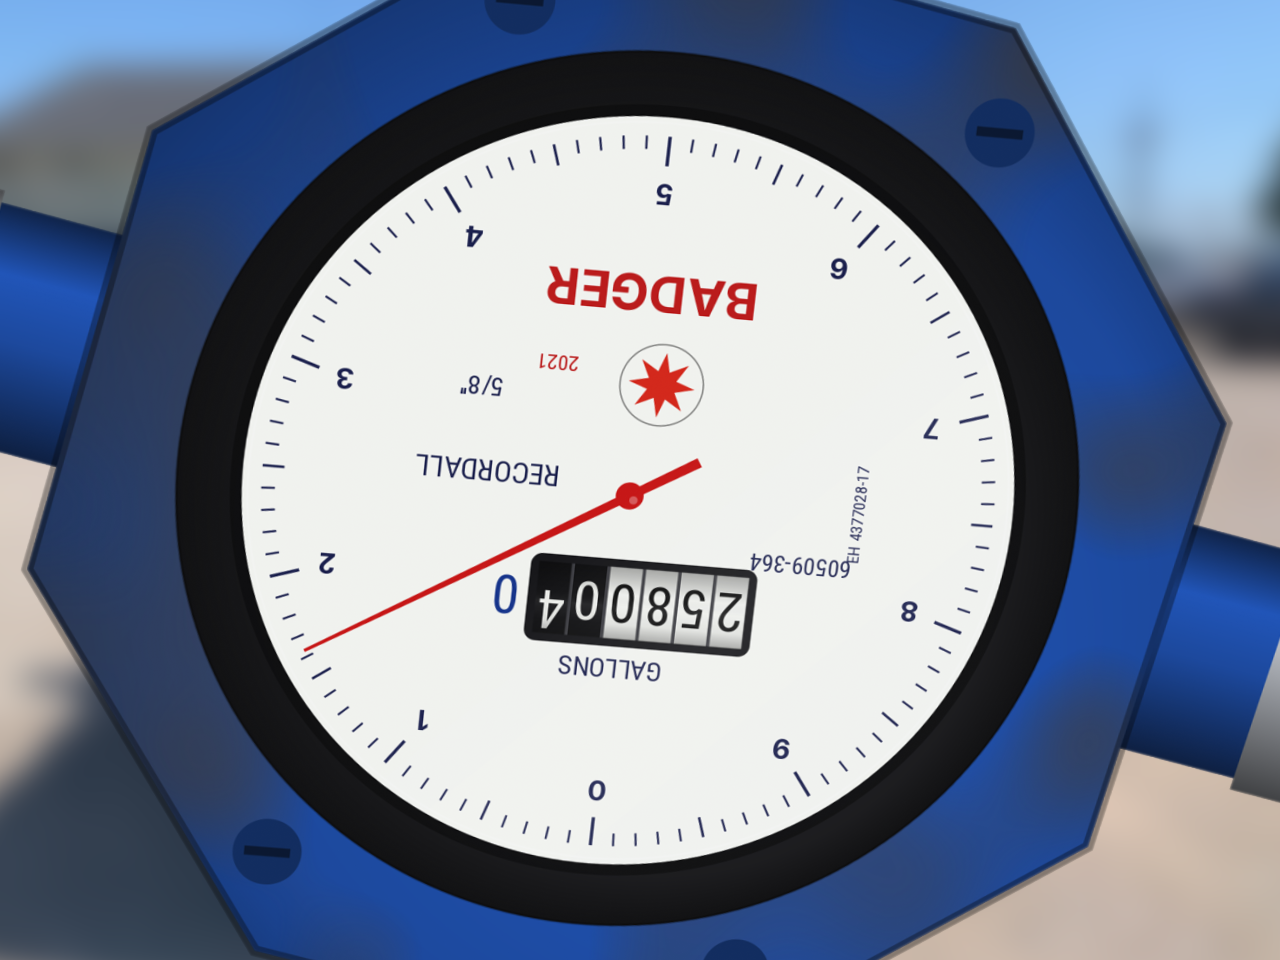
2580041.6 gal
